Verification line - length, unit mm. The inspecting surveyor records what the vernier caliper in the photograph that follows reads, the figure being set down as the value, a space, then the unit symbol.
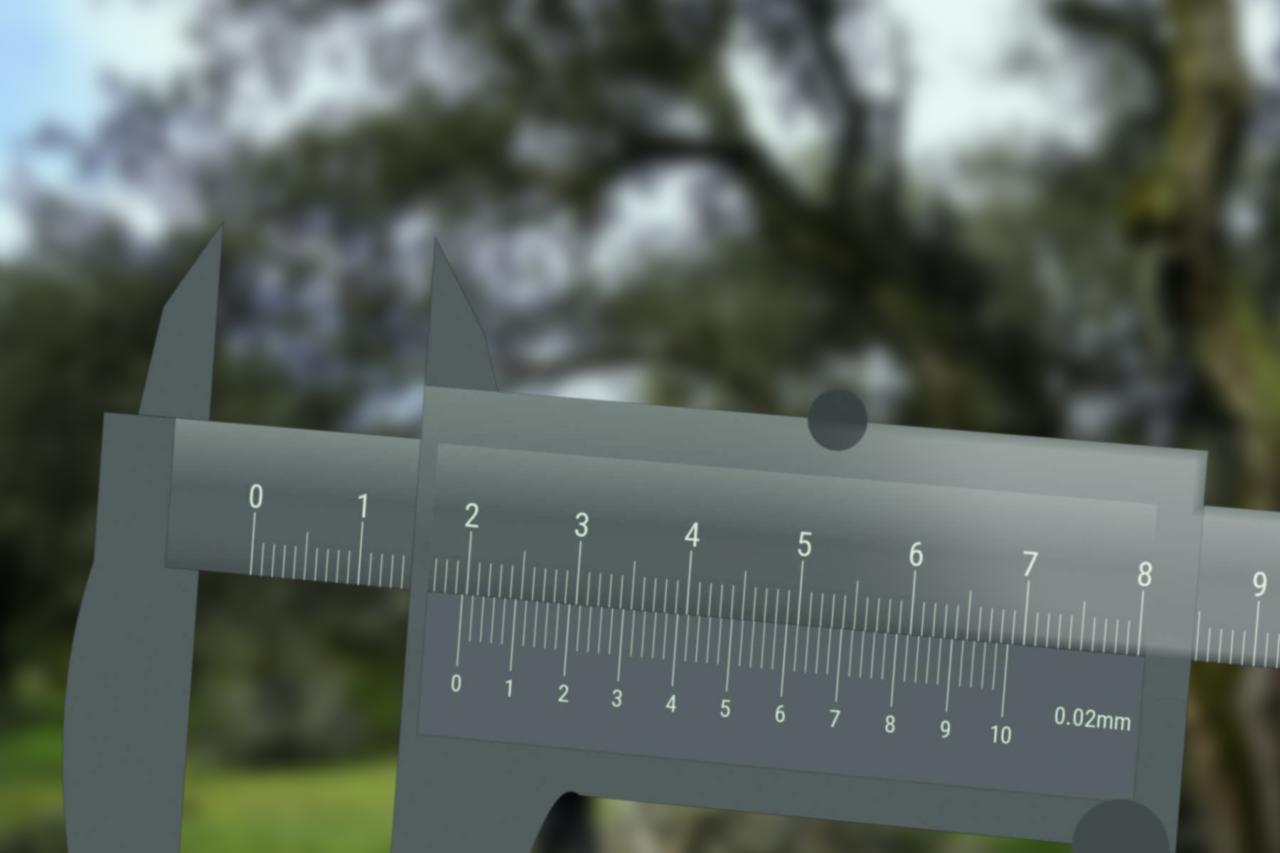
19.6 mm
